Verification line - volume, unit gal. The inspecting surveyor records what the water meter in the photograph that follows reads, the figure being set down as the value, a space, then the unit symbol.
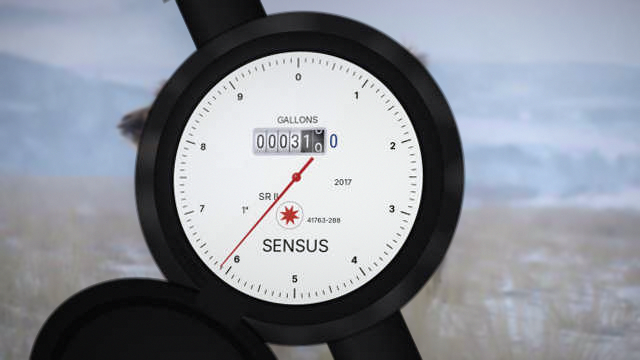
3186.1 gal
